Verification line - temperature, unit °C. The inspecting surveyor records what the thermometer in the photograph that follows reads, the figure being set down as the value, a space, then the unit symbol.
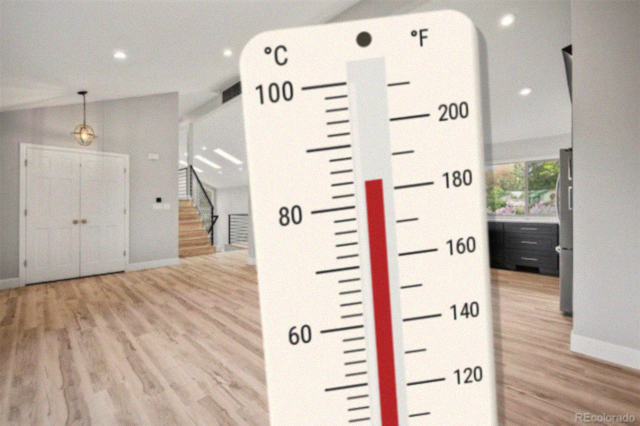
84 °C
